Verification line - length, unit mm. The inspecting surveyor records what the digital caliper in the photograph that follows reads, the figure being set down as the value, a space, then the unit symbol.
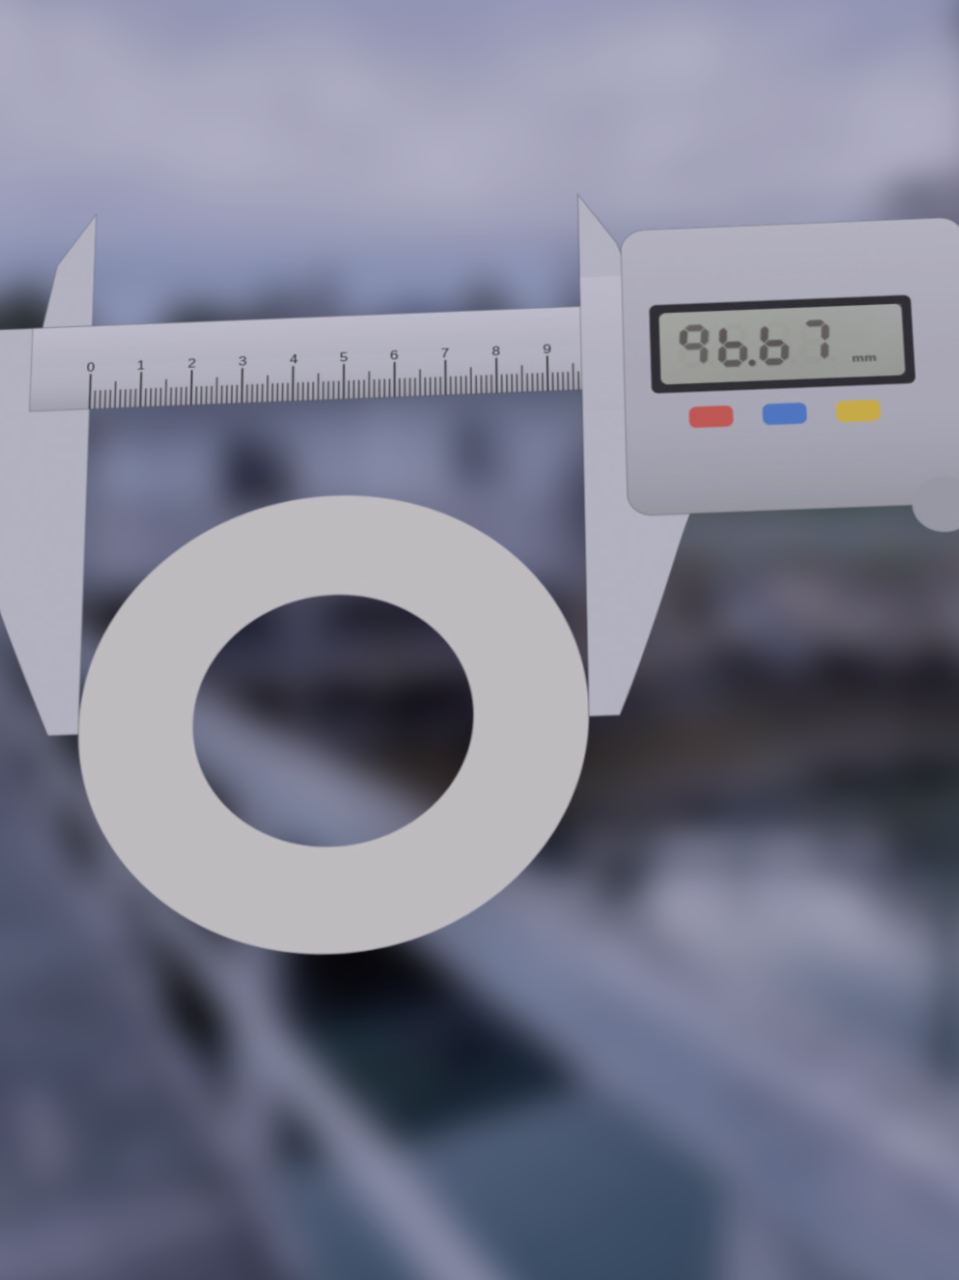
96.67 mm
